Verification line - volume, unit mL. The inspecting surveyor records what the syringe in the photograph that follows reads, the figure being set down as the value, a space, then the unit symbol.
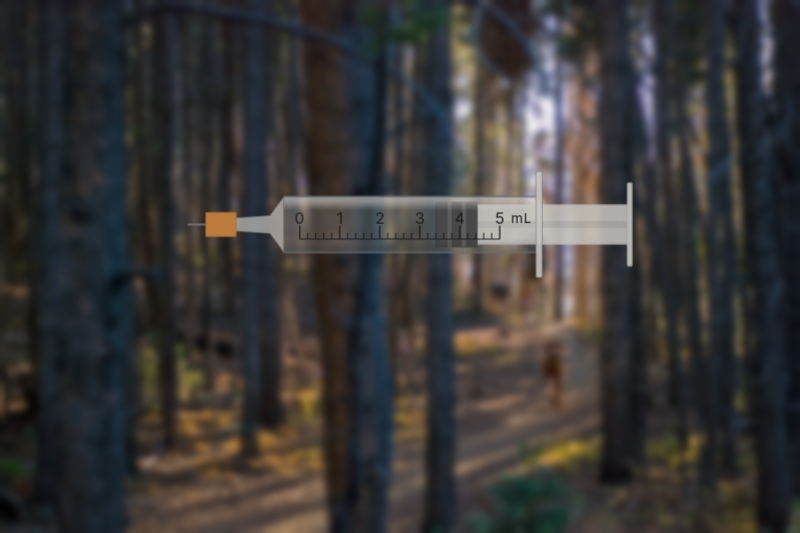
3.4 mL
